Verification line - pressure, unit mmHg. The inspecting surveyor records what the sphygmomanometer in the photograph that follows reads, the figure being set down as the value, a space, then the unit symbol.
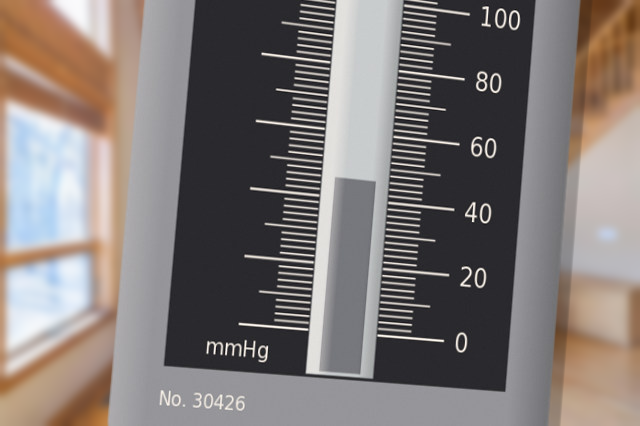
46 mmHg
